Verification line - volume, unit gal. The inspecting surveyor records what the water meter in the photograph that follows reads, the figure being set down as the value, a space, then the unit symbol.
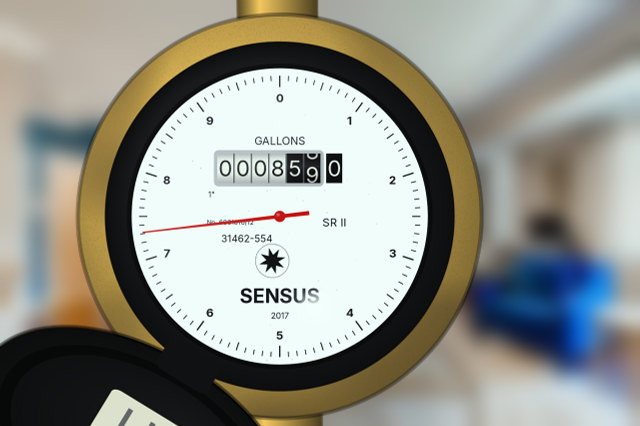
8587.3 gal
